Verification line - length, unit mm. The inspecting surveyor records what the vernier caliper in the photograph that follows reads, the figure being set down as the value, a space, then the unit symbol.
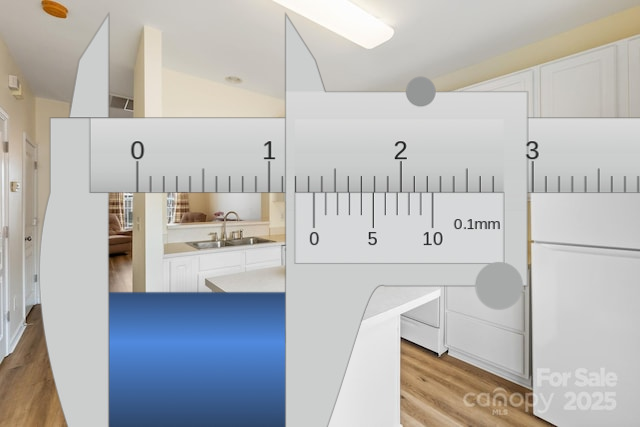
13.4 mm
